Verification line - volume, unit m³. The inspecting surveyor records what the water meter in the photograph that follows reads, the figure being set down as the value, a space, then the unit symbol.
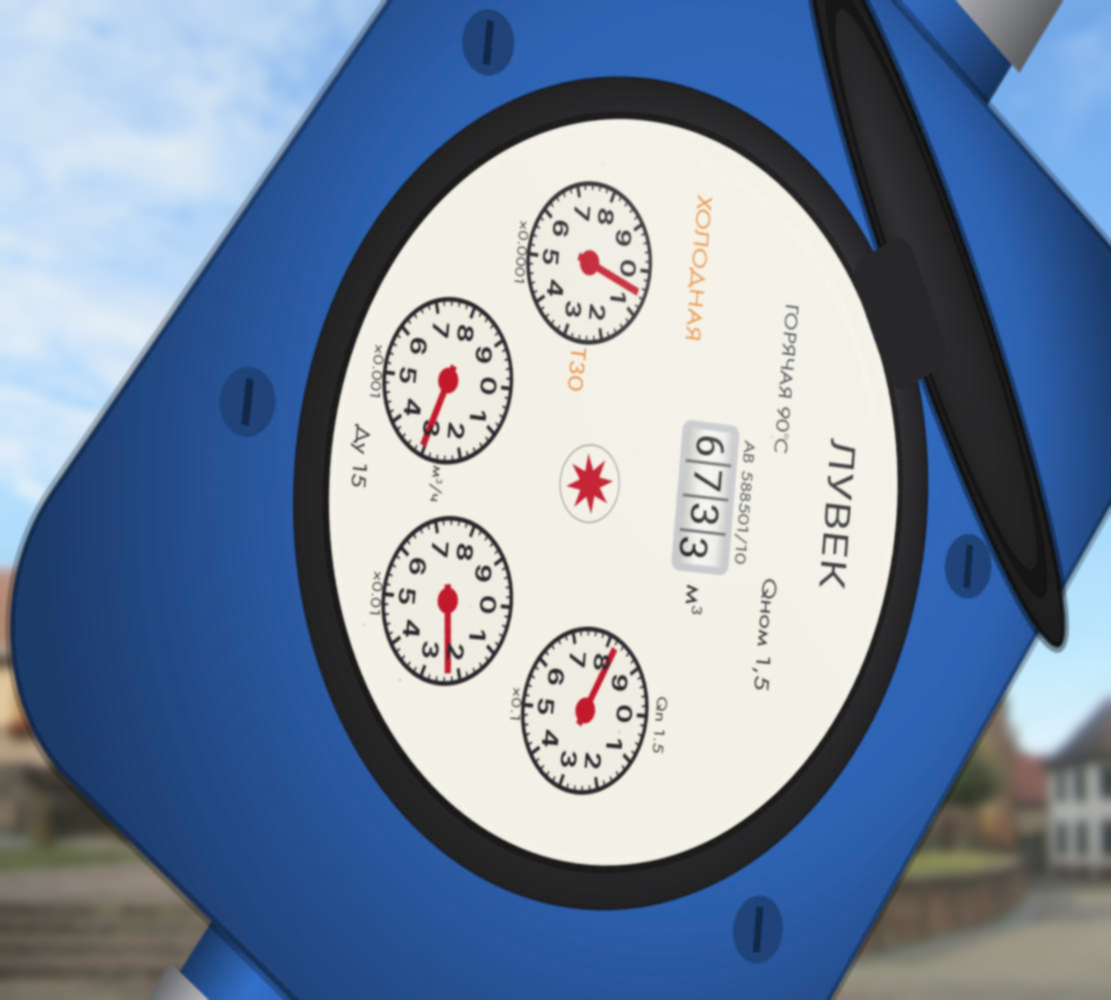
6732.8230 m³
